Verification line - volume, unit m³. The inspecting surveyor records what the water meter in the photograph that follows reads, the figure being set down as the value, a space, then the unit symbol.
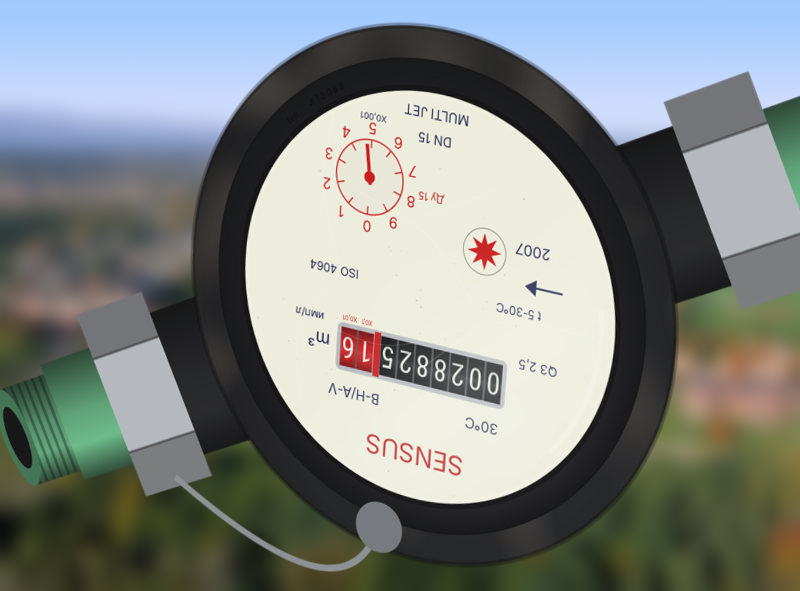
28825.164 m³
